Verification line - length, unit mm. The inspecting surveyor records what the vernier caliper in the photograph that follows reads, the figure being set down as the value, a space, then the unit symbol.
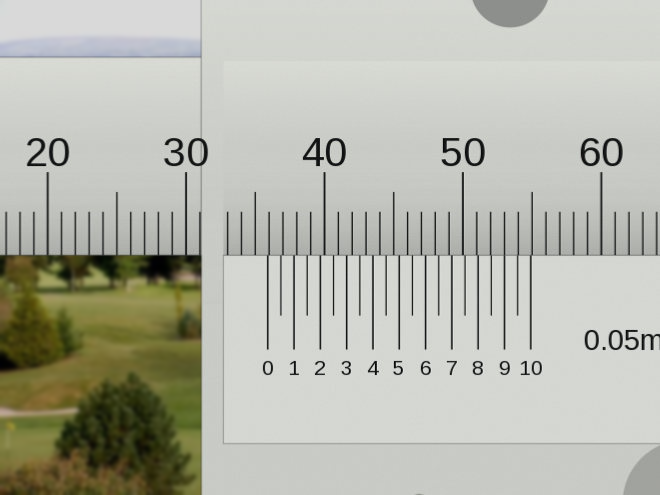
35.9 mm
